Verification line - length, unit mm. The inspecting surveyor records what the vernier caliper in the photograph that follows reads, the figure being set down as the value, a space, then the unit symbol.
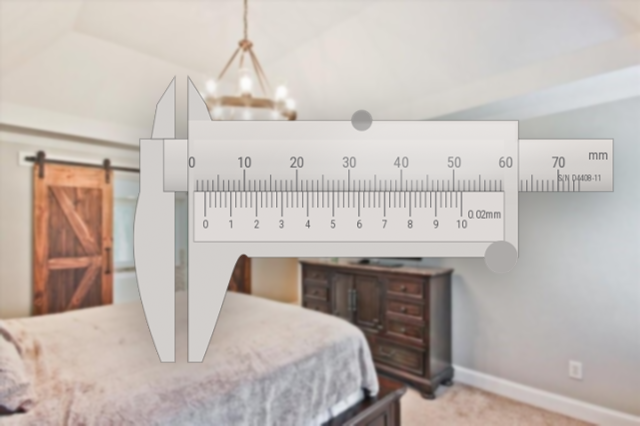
2.5 mm
